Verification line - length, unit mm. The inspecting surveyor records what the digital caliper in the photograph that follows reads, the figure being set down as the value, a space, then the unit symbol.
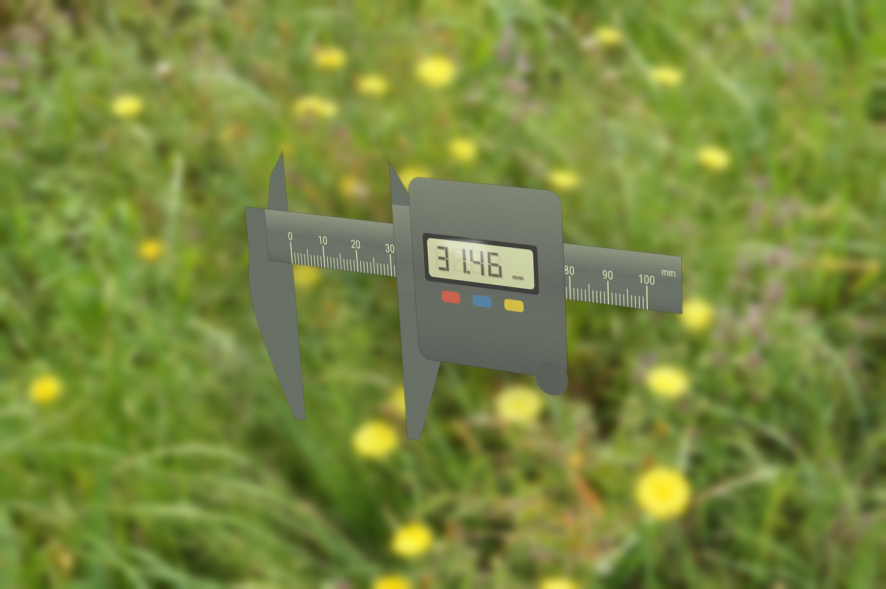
31.46 mm
